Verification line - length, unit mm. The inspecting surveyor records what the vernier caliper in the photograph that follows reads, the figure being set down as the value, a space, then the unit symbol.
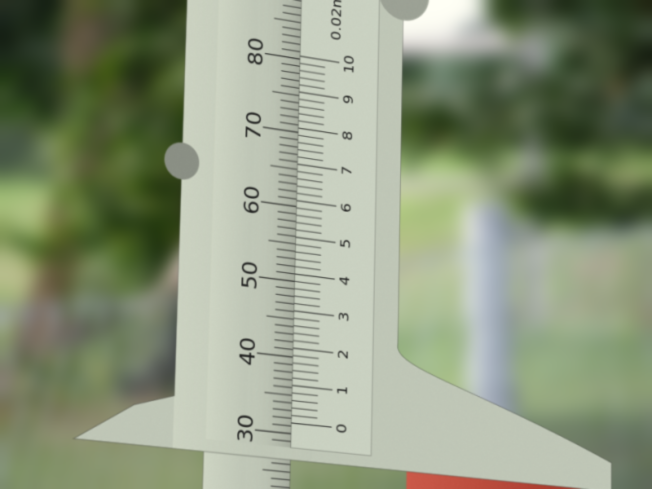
31.4 mm
